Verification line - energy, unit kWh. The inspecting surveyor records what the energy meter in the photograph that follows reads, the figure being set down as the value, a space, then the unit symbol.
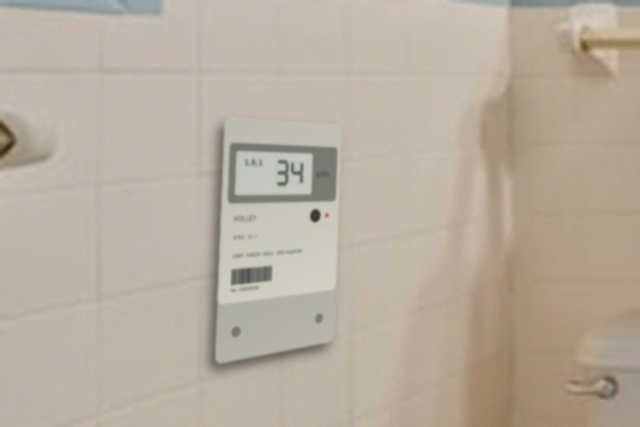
34 kWh
